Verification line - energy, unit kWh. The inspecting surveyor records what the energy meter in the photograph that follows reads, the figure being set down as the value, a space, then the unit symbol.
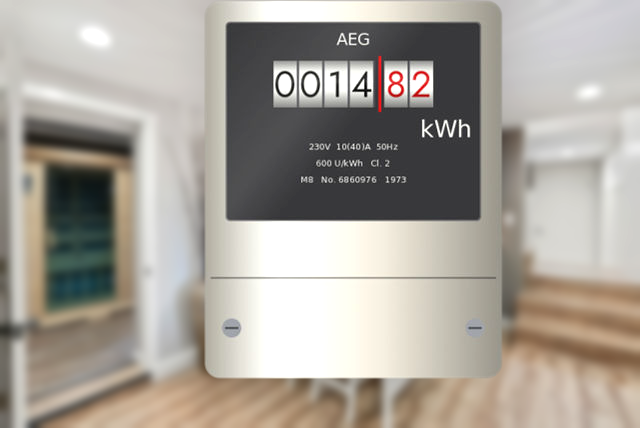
14.82 kWh
